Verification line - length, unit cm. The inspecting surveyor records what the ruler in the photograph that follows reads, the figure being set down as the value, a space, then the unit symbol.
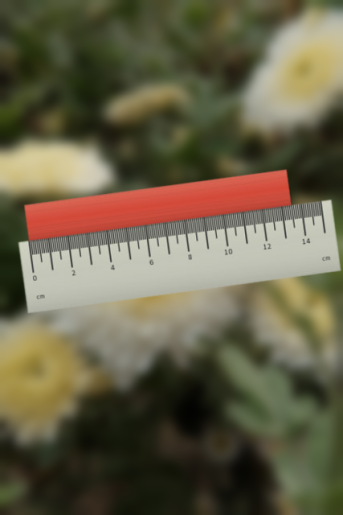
13.5 cm
